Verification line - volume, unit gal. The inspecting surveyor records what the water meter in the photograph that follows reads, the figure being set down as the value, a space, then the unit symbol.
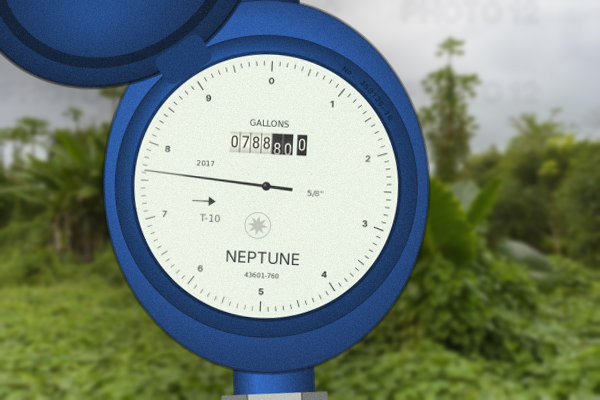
788797.6 gal
